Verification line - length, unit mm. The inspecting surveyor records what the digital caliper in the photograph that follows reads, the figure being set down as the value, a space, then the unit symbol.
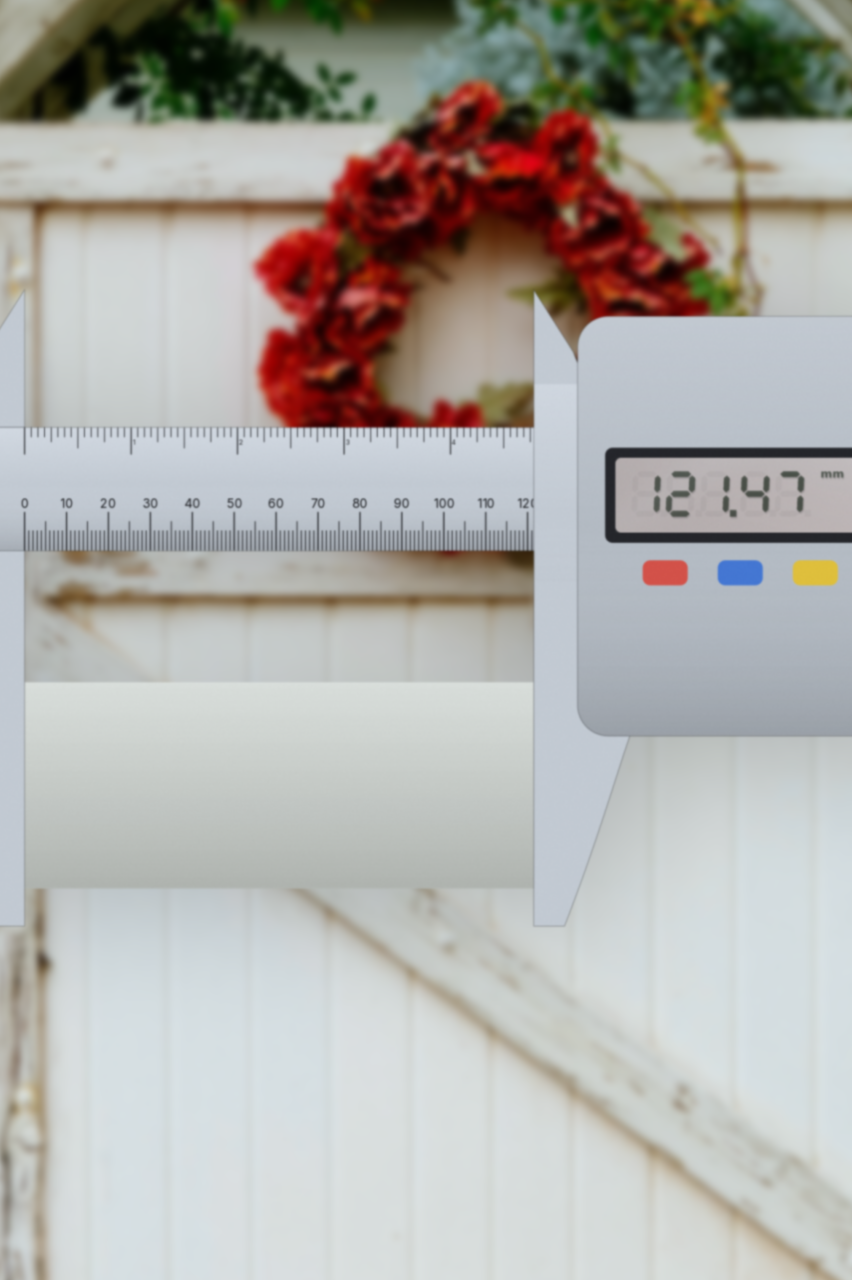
121.47 mm
